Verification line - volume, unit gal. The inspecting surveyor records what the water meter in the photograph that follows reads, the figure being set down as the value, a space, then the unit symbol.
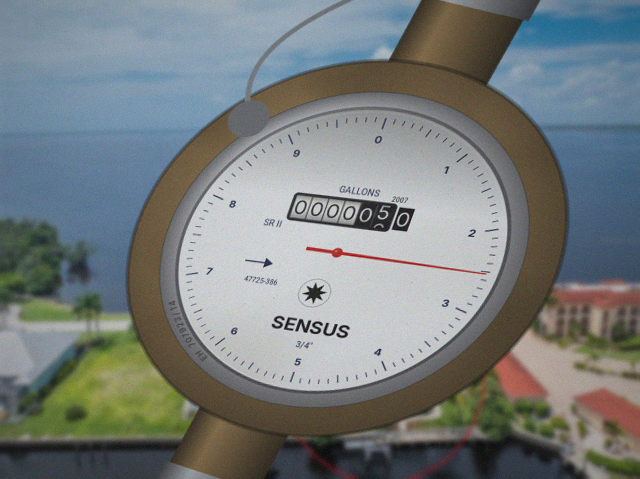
52.5 gal
